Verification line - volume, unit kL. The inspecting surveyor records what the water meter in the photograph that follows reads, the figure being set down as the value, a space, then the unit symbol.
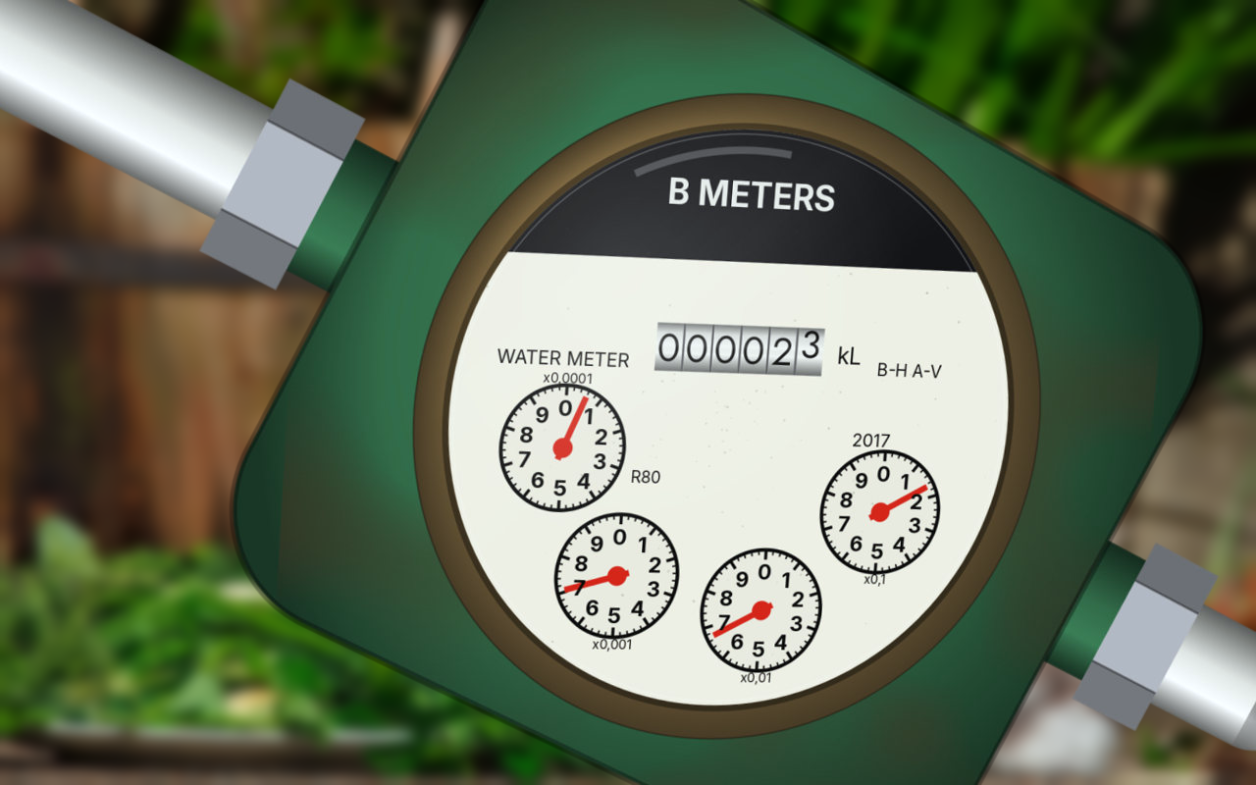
23.1670 kL
